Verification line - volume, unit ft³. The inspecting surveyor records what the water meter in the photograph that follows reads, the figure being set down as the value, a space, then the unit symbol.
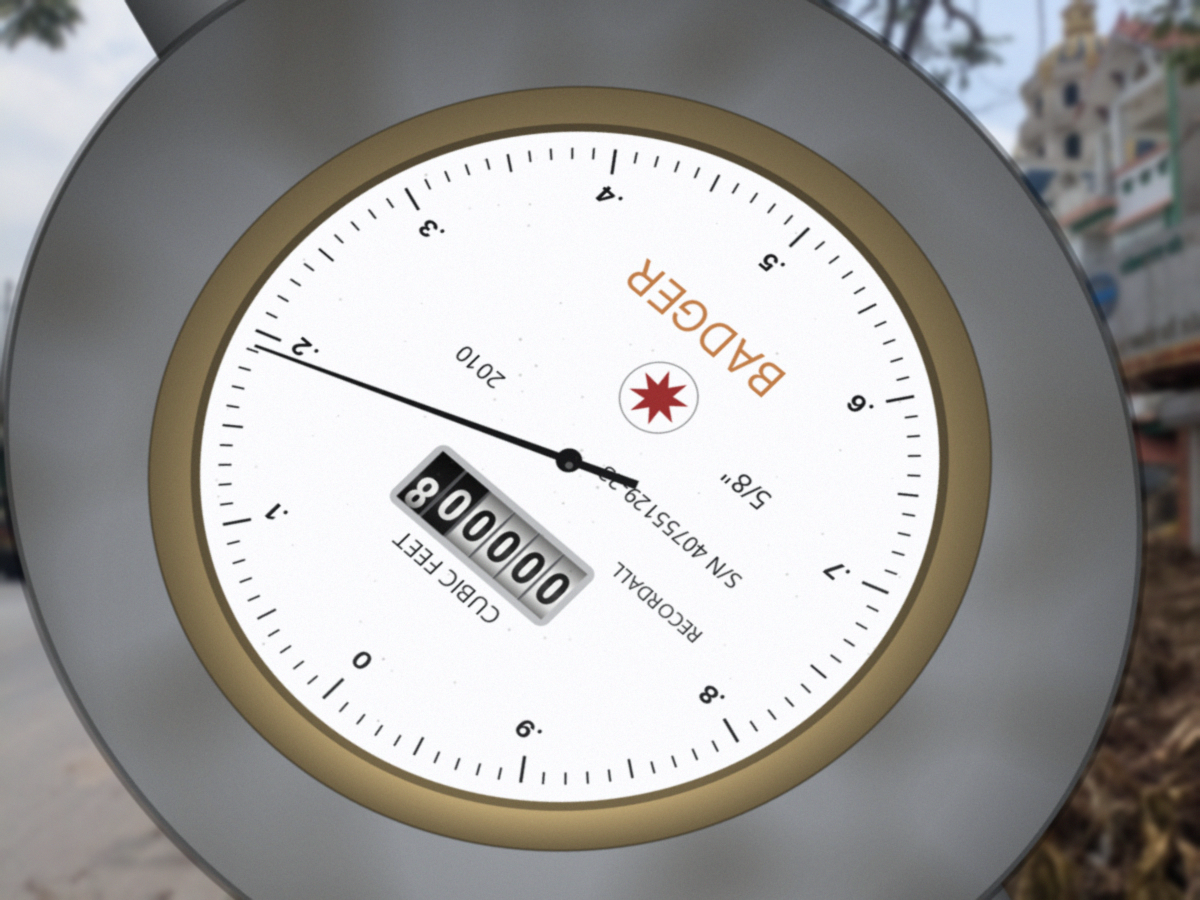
8.19 ft³
